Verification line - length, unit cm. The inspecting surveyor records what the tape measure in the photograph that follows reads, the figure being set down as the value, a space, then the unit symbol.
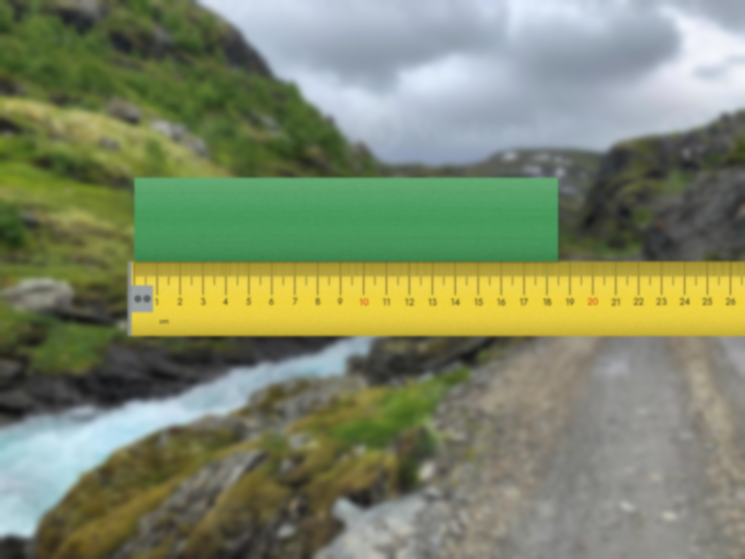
18.5 cm
